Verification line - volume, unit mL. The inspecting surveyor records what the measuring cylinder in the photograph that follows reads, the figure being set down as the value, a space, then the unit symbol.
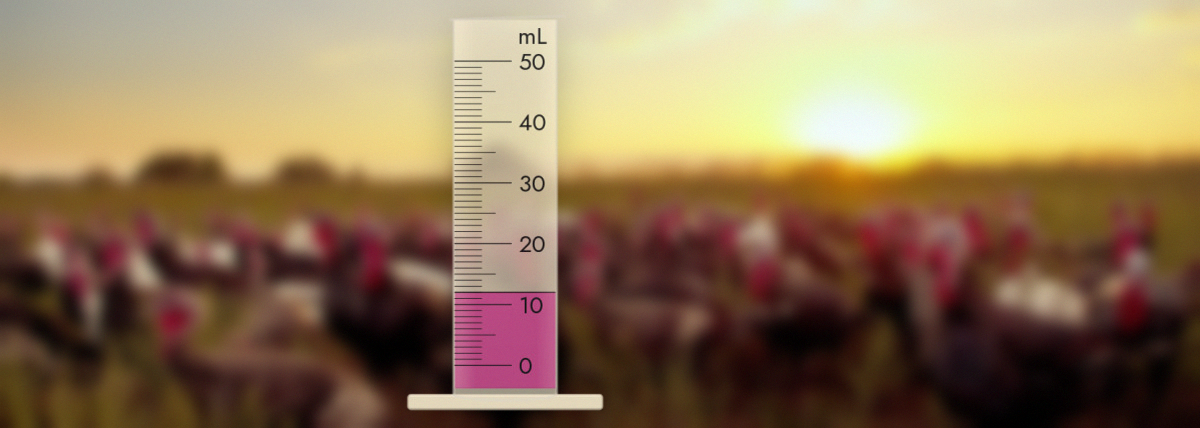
12 mL
